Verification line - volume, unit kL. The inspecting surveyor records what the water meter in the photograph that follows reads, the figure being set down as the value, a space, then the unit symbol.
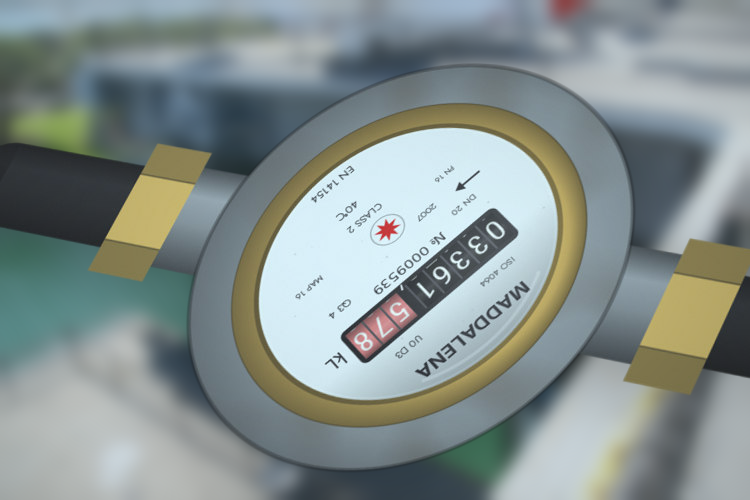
3361.578 kL
